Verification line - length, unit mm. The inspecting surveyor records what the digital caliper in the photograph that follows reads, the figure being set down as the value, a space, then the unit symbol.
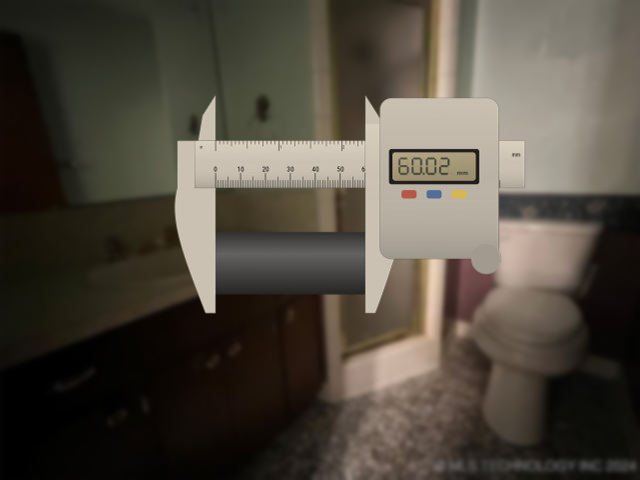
60.02 mm
